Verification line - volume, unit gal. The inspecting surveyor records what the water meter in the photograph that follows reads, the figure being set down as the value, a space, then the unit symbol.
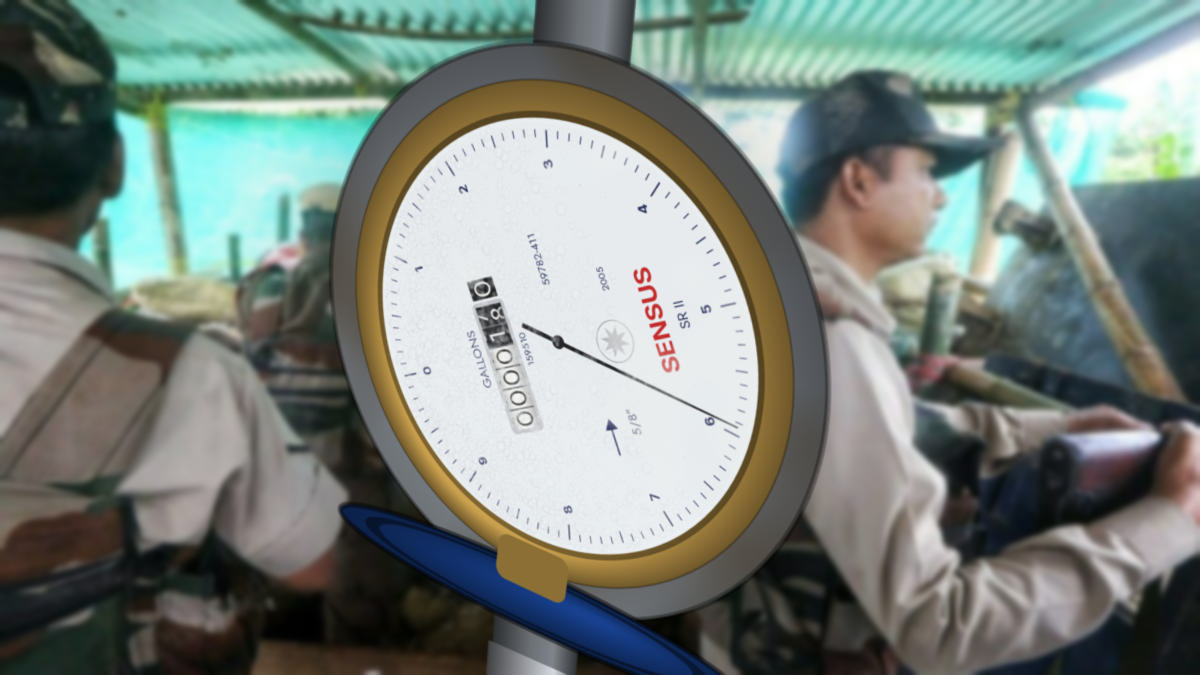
175.9 gal
